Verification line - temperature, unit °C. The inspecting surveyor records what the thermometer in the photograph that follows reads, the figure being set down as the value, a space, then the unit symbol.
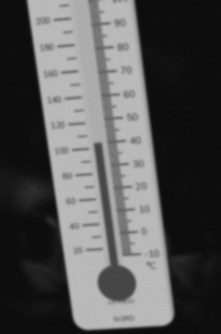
40 °C
